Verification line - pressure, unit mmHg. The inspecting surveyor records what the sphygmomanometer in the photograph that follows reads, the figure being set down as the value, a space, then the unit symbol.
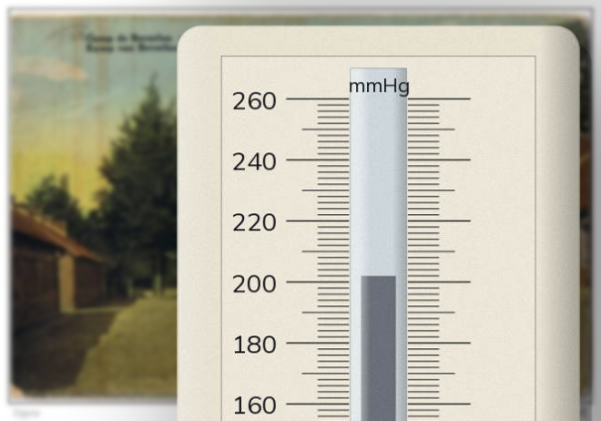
202 mmHg
